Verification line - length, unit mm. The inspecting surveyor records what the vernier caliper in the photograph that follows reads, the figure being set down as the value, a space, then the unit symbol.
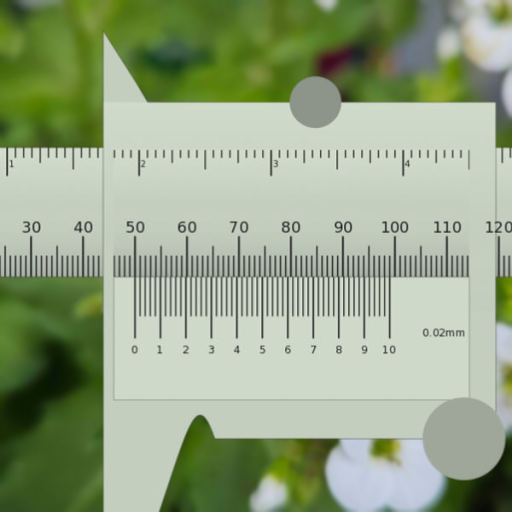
50.0 mm
